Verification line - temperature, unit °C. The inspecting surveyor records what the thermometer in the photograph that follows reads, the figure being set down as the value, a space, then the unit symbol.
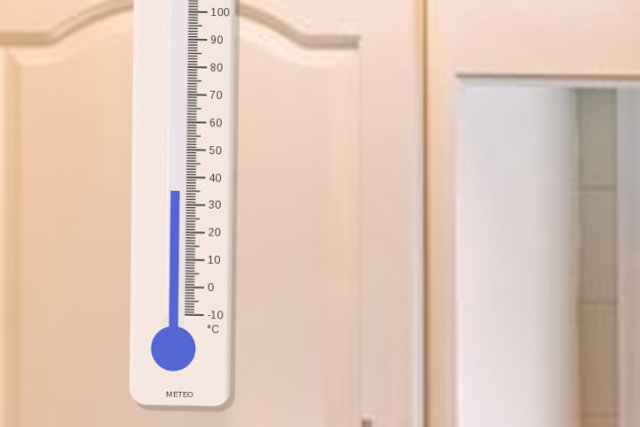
35 °C
